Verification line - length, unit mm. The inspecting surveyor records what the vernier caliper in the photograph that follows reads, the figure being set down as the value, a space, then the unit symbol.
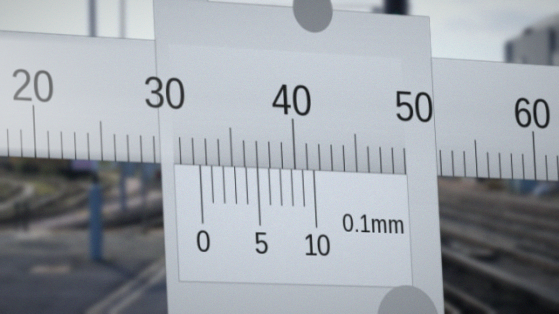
32.5 mm
